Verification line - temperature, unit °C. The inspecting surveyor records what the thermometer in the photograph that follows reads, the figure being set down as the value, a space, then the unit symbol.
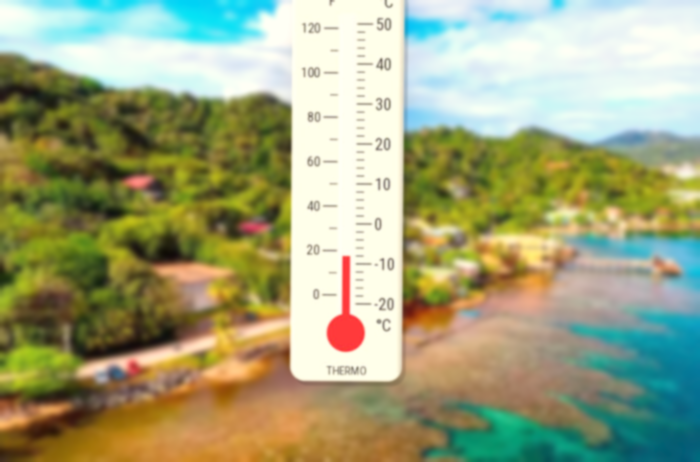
-8 °C
